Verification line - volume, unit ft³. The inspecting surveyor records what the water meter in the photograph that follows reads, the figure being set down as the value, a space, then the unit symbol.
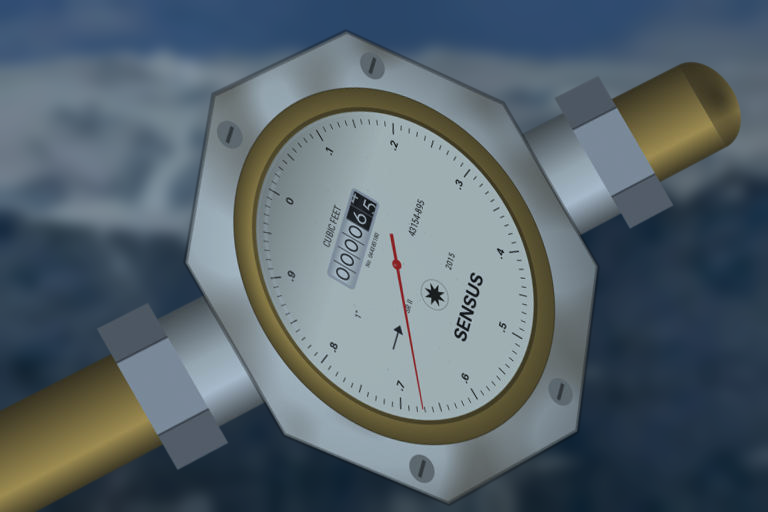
64.67 ft³
